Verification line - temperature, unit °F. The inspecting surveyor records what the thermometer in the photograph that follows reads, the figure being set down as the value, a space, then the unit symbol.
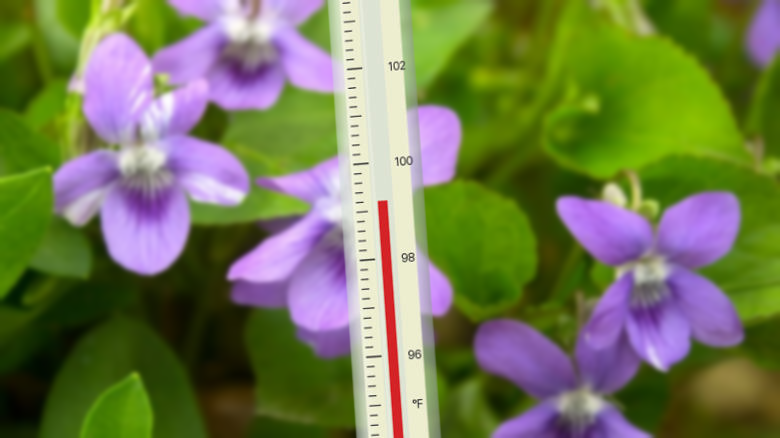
99.2 °F
